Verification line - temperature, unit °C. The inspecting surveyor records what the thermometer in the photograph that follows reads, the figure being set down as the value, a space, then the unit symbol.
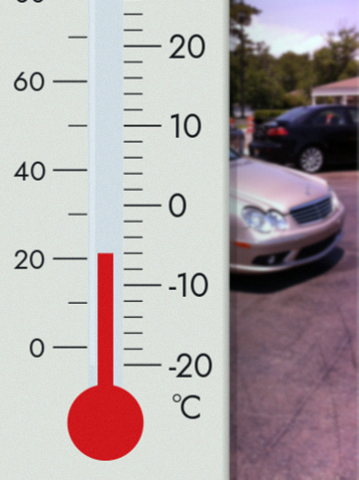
-6 °C
